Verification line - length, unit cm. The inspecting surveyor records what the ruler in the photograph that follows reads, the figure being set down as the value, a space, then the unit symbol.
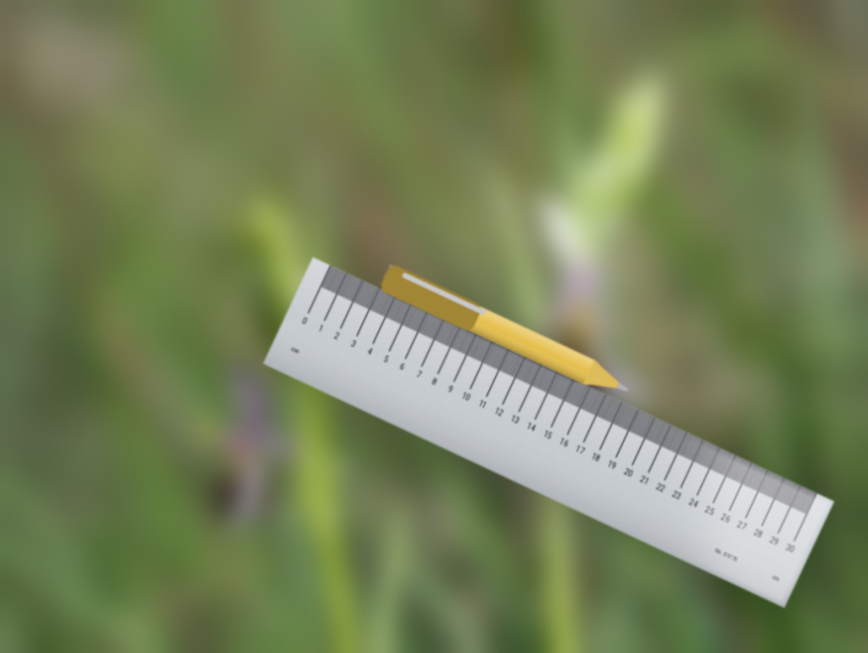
15 cm
